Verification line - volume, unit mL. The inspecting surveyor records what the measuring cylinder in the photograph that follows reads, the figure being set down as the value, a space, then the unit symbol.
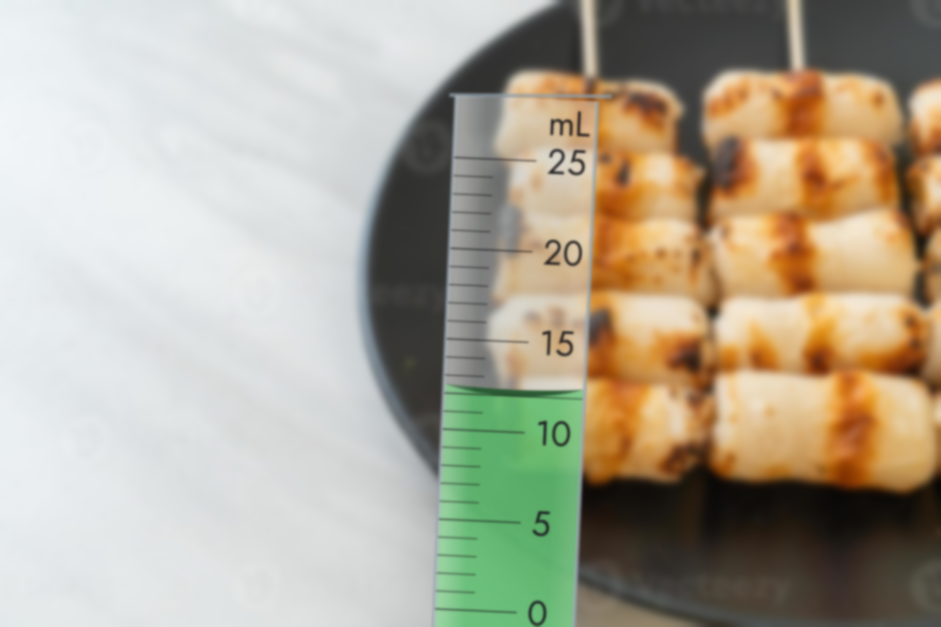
12 mL
